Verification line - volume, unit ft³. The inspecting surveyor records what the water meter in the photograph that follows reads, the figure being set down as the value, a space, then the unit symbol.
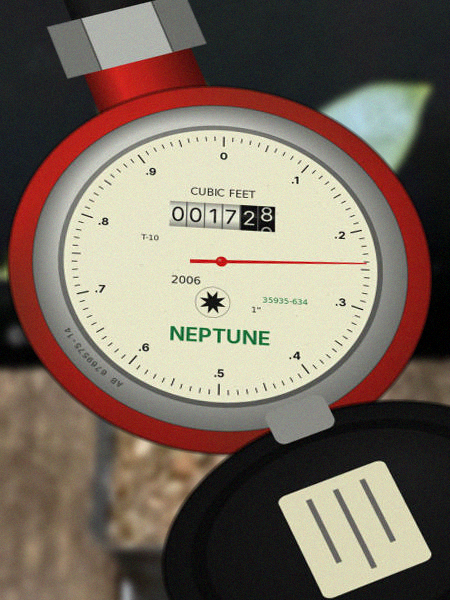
1728.24 ft³
